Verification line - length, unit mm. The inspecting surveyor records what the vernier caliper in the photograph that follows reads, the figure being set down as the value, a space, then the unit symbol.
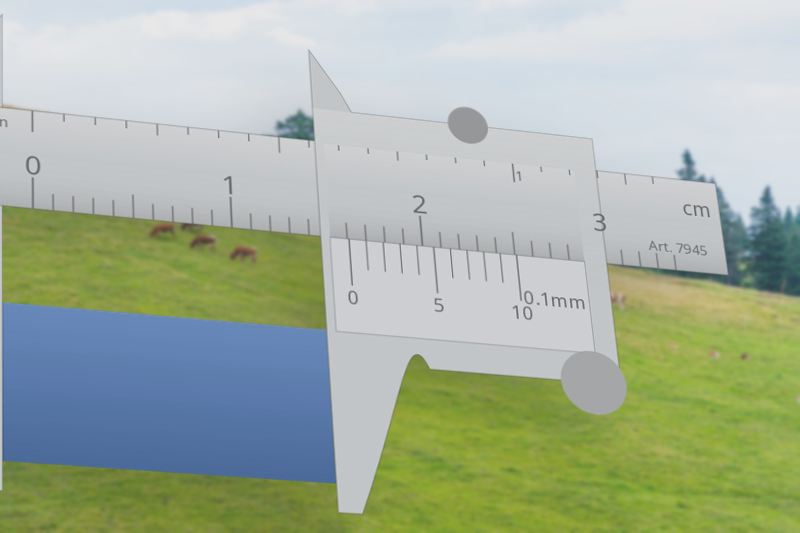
16.1 mm
